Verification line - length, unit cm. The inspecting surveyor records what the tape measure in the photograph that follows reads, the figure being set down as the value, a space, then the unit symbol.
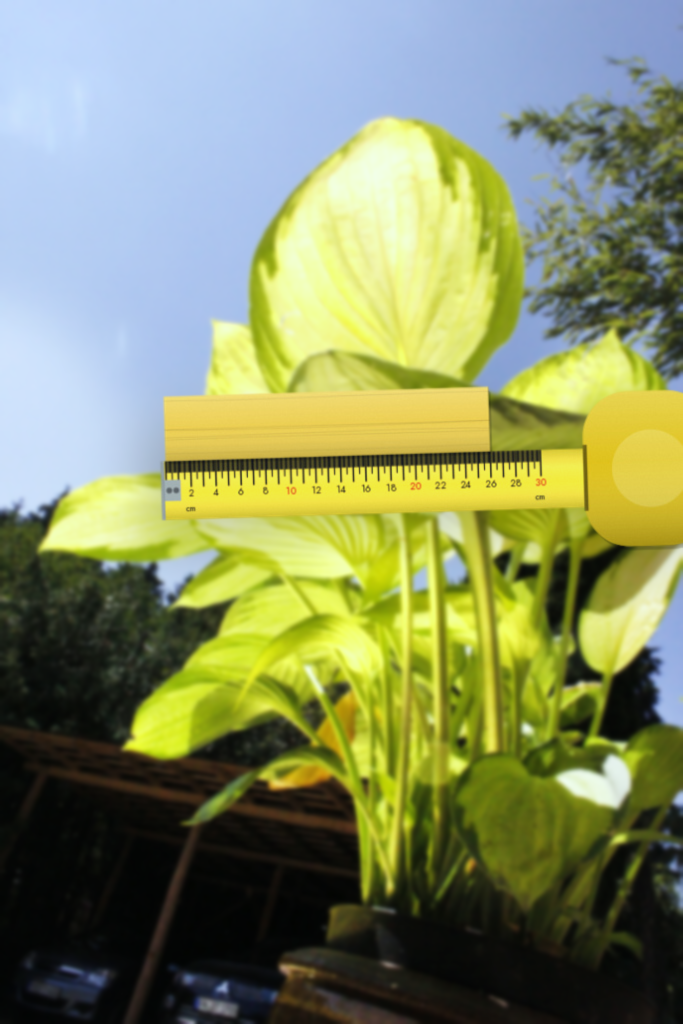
26 cm
